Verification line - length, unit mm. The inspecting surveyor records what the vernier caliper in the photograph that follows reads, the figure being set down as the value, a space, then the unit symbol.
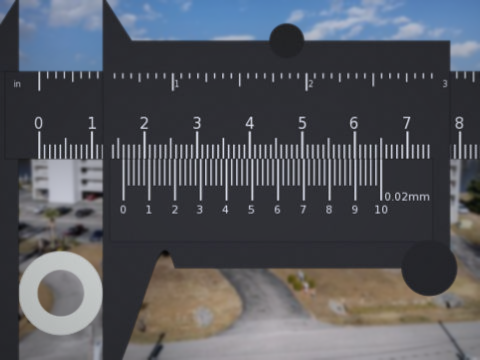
16.0 mm
